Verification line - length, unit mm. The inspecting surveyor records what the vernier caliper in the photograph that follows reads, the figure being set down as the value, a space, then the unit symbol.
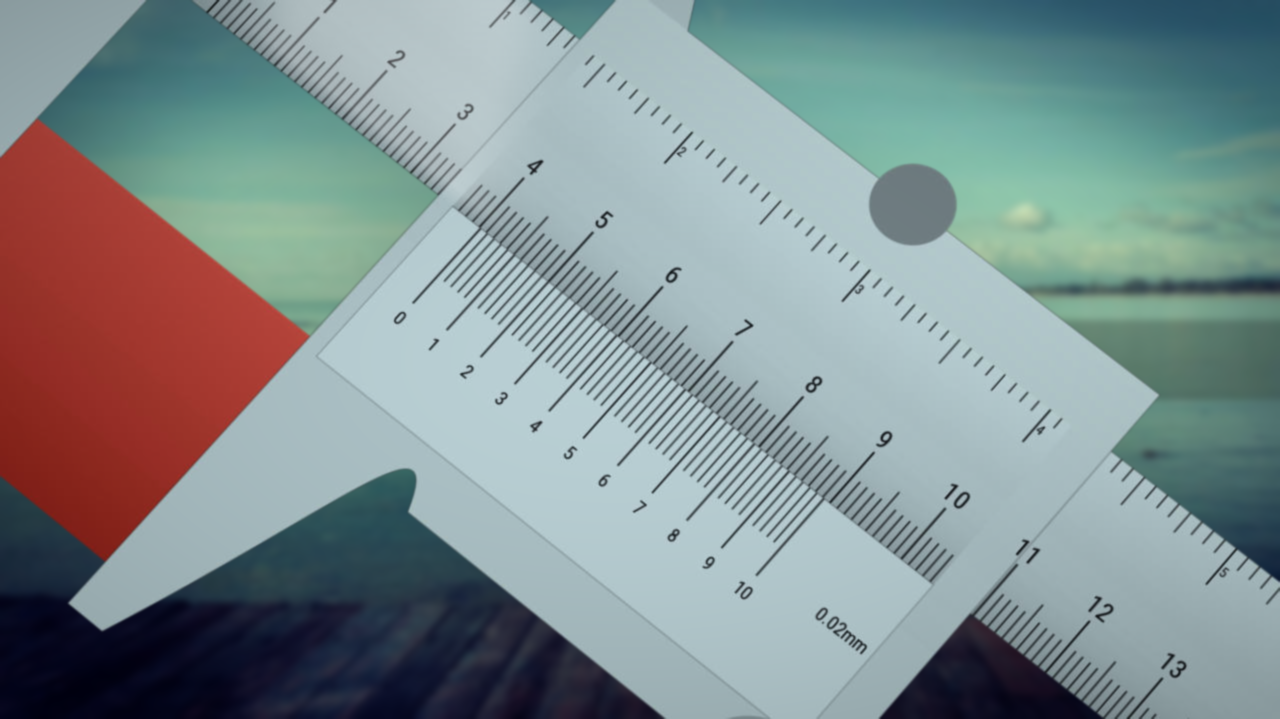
40.2 mm
